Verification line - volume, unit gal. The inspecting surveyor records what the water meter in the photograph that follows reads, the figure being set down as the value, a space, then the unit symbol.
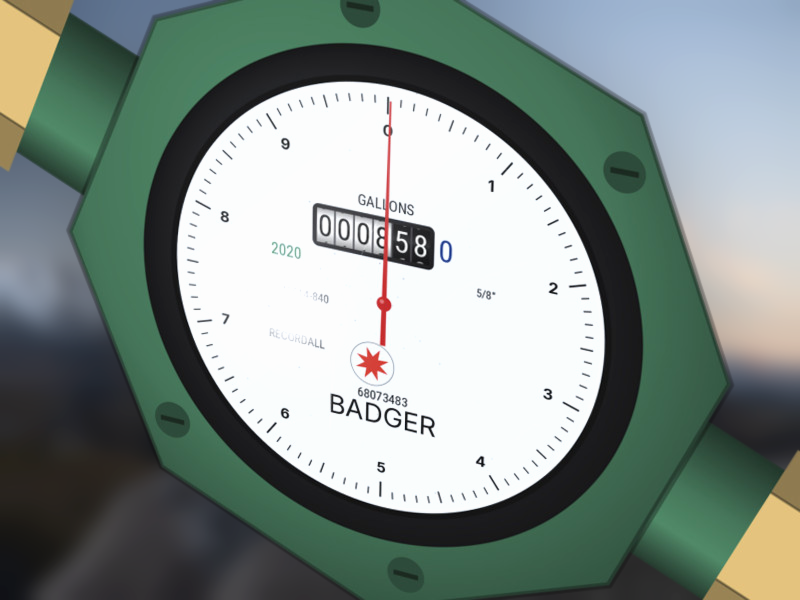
8580.0 gal
